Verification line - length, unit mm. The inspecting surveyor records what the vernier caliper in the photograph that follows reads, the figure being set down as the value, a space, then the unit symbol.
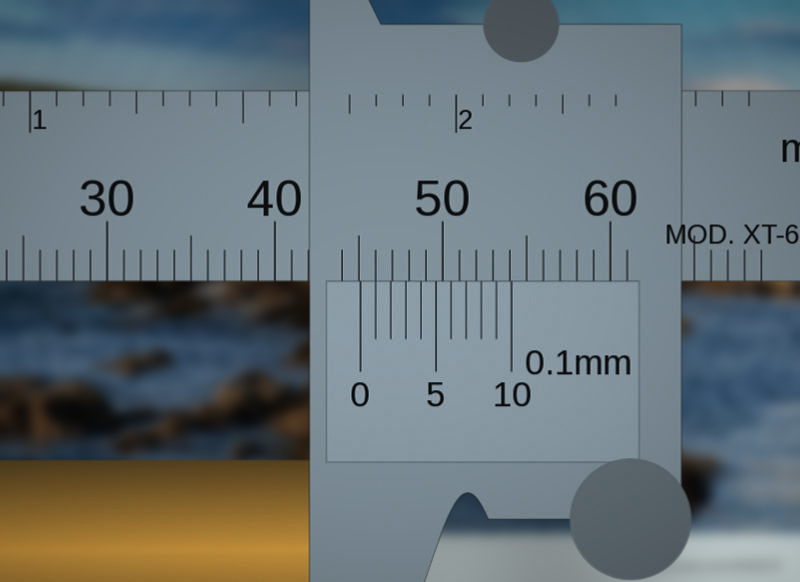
45.1 mm
